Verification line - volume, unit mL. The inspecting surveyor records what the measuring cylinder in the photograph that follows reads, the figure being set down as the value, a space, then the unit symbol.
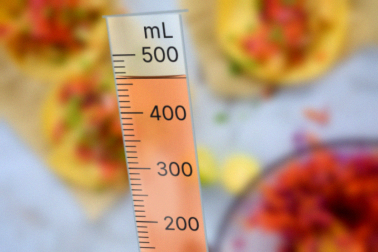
460 mL
